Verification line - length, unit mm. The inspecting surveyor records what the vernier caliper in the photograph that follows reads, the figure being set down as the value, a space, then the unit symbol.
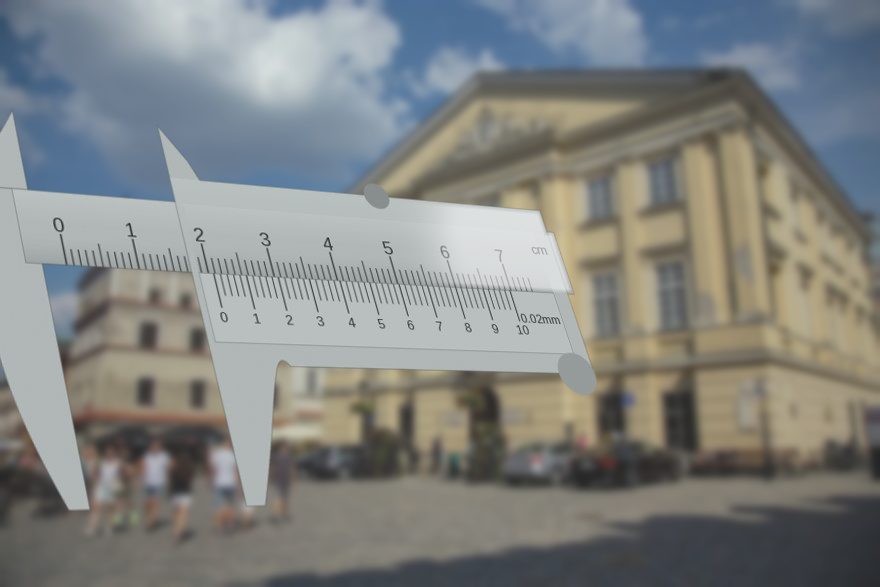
20.8 mm
